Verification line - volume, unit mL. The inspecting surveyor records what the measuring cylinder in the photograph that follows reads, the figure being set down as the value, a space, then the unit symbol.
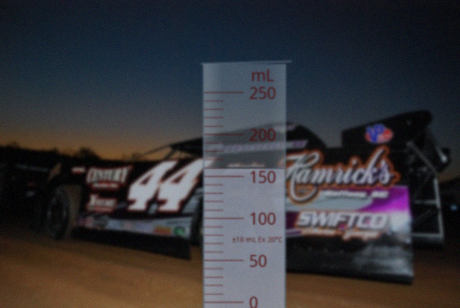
160 mL
